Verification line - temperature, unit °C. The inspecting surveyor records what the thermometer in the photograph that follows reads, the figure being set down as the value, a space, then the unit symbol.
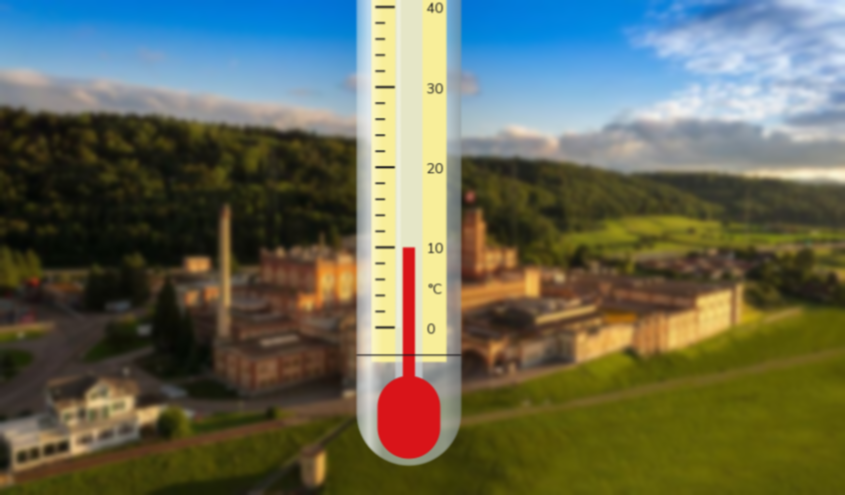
10 °C
